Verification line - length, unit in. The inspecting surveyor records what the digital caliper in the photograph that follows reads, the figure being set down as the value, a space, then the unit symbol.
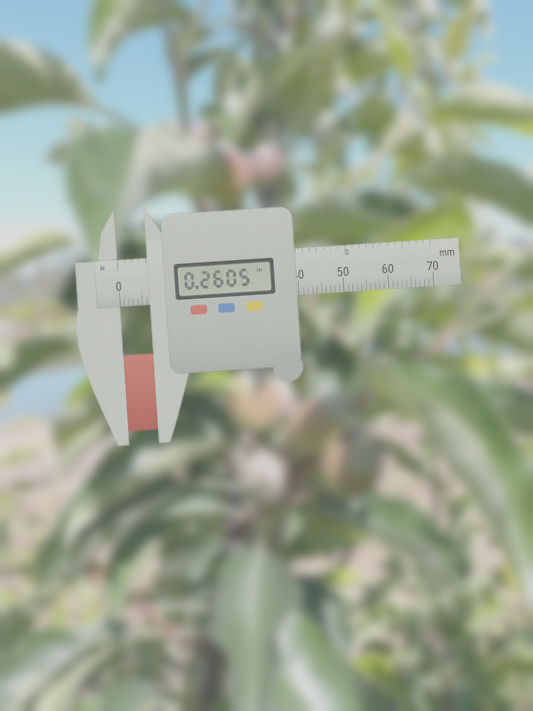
0.2605 in
